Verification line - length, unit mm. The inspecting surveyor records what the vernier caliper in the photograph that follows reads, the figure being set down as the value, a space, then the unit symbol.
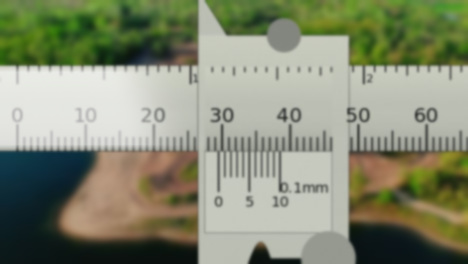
29.5 mm
